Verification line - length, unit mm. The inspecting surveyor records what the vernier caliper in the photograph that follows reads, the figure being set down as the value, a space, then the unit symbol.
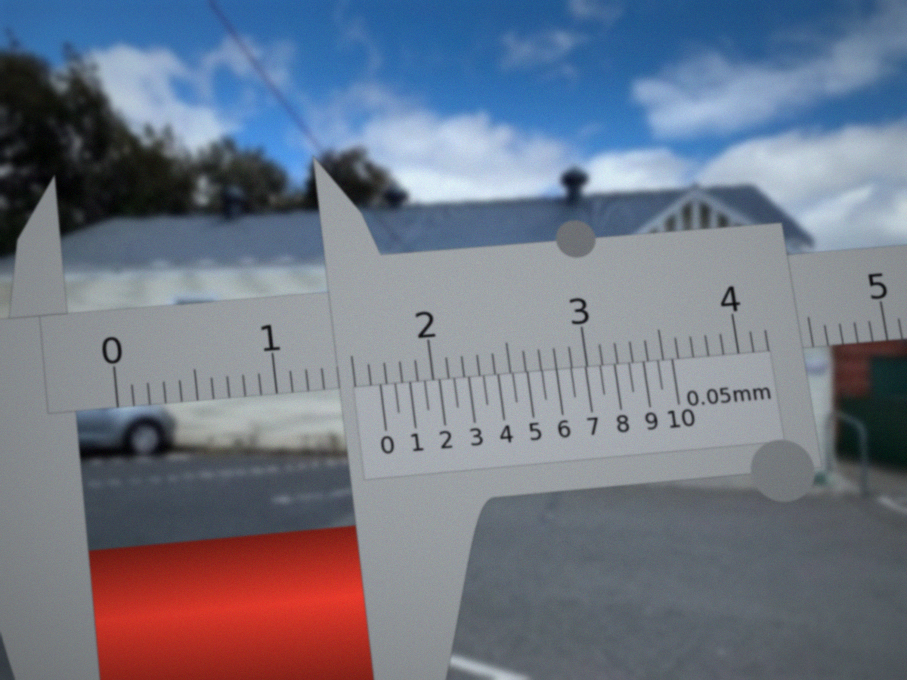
16.6 mm
